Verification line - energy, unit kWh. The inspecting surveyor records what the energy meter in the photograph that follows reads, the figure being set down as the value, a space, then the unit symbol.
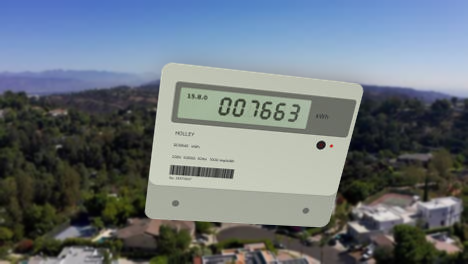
7663 kWh
